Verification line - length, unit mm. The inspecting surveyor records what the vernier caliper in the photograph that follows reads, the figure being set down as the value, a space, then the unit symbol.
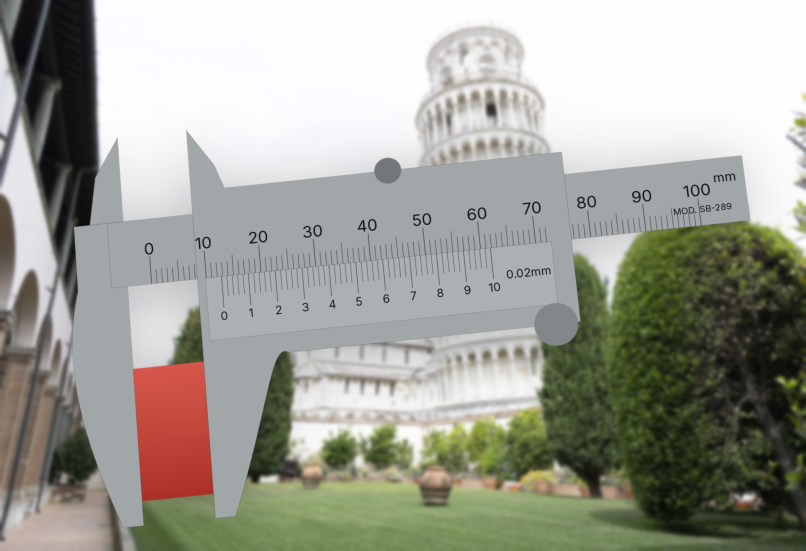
12.8 mm
